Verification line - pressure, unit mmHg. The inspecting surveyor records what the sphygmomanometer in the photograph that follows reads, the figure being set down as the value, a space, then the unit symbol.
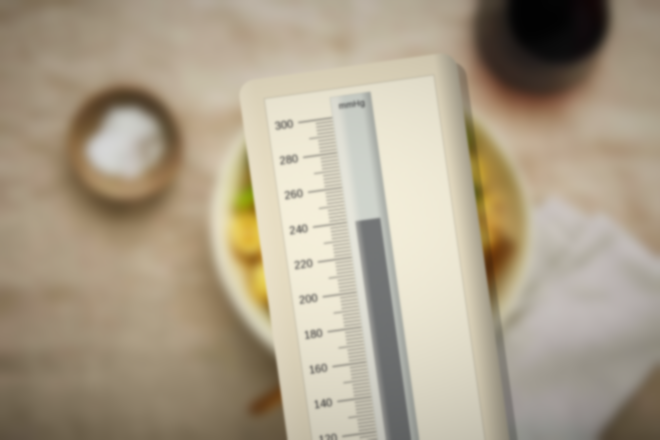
240 mmHg
